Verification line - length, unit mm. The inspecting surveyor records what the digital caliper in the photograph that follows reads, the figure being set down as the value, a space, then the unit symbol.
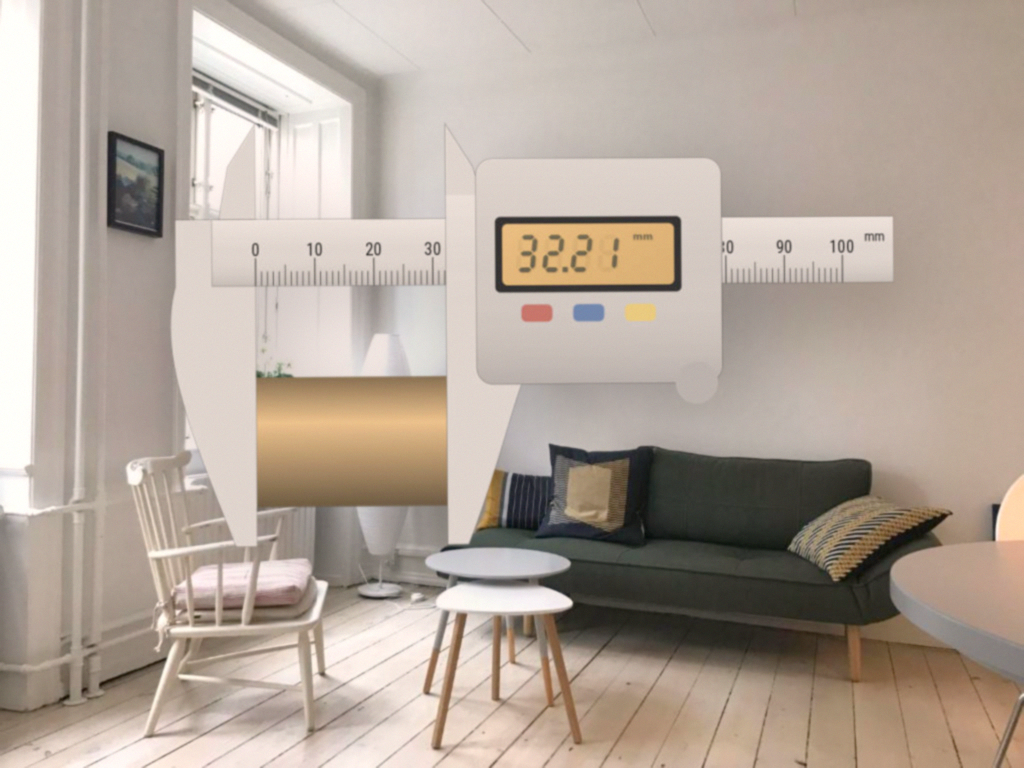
32.21 mm
